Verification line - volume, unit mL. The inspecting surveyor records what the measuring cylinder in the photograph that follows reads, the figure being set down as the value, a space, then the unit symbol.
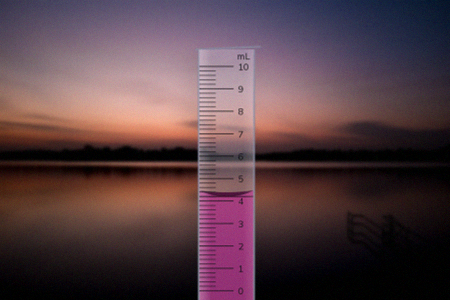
4.2 mL
